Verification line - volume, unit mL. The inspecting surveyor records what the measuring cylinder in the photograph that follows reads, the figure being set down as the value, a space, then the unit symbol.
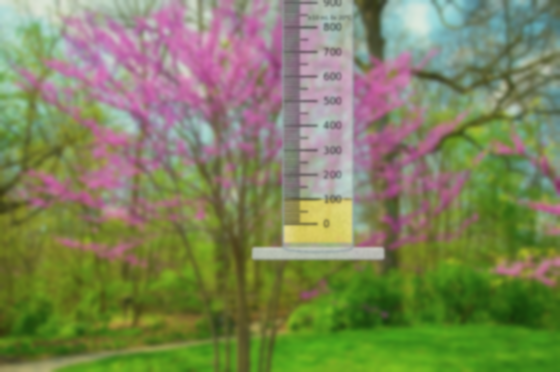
100 mL
